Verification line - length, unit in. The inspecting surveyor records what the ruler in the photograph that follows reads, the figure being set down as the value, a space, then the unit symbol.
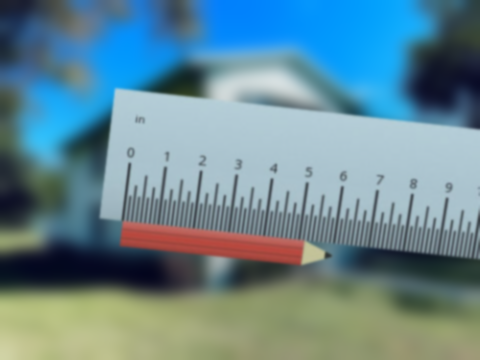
6 in
